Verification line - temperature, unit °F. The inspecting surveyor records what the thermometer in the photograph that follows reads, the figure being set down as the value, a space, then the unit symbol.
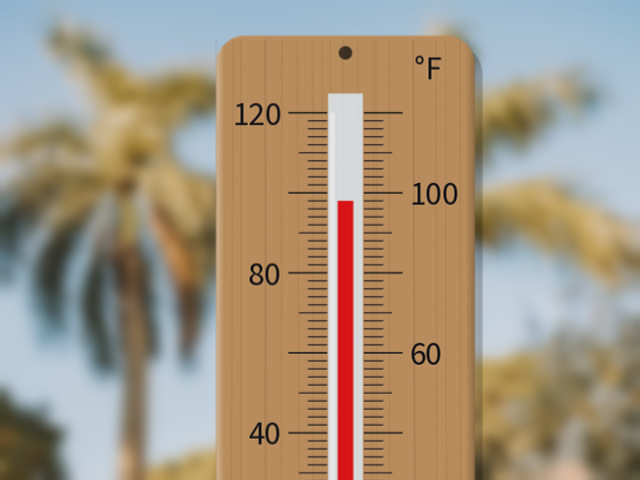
98 °F
